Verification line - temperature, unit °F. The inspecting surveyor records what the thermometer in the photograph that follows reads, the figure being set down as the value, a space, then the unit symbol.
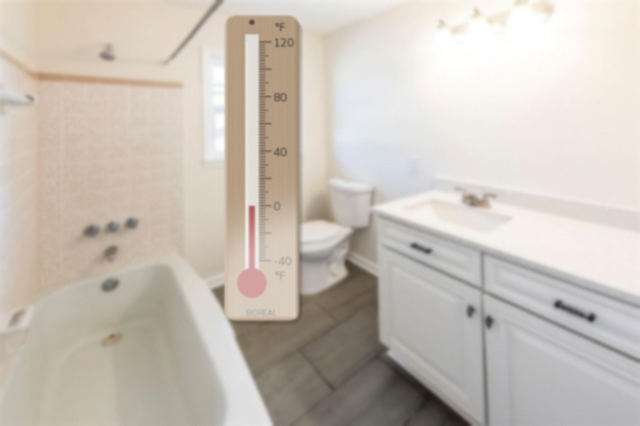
0 °F
